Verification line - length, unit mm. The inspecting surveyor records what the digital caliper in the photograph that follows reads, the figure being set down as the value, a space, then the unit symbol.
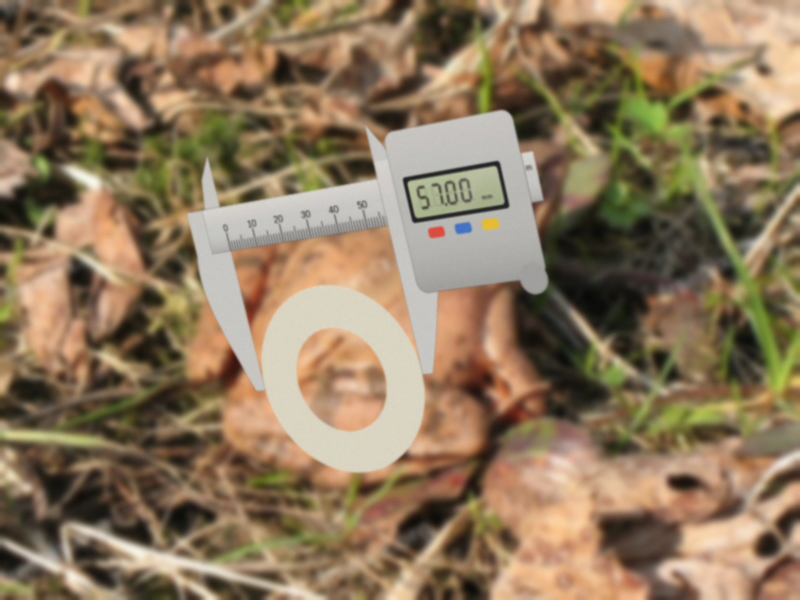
57.00 mm
